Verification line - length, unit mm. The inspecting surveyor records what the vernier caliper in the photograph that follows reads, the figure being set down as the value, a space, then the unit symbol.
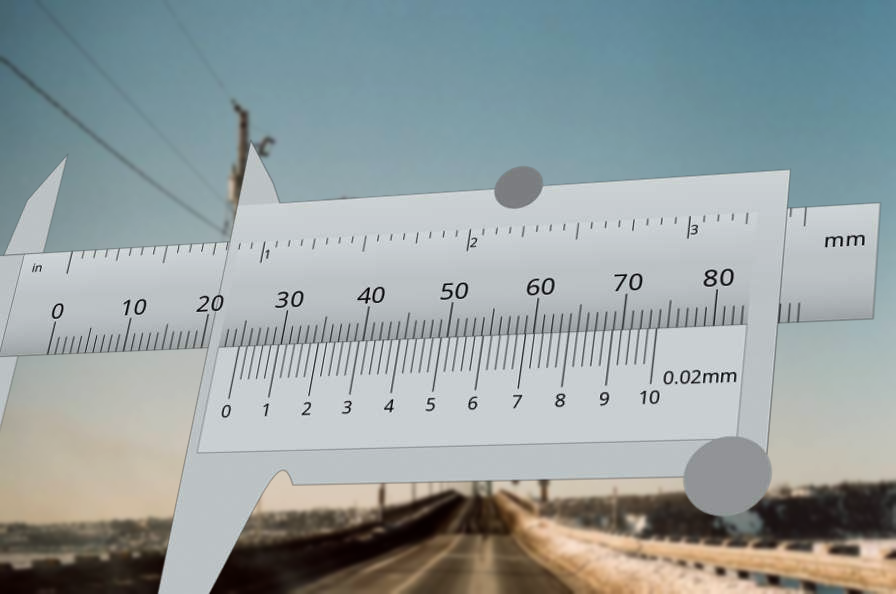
24.8 mm
